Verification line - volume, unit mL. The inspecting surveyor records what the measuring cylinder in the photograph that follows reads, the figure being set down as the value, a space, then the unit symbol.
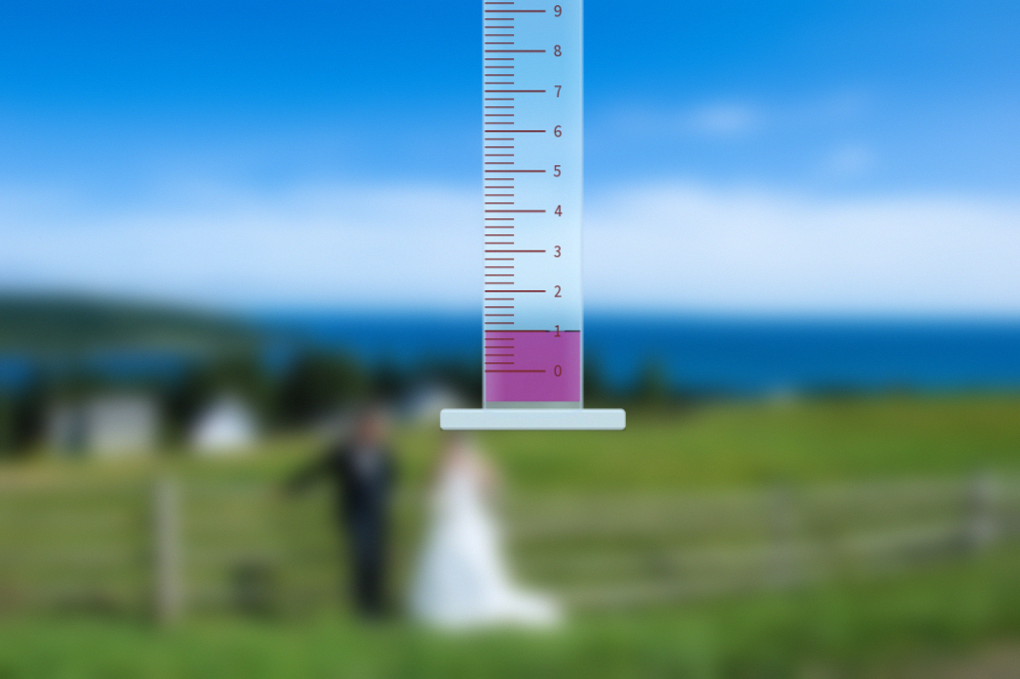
1 mL
